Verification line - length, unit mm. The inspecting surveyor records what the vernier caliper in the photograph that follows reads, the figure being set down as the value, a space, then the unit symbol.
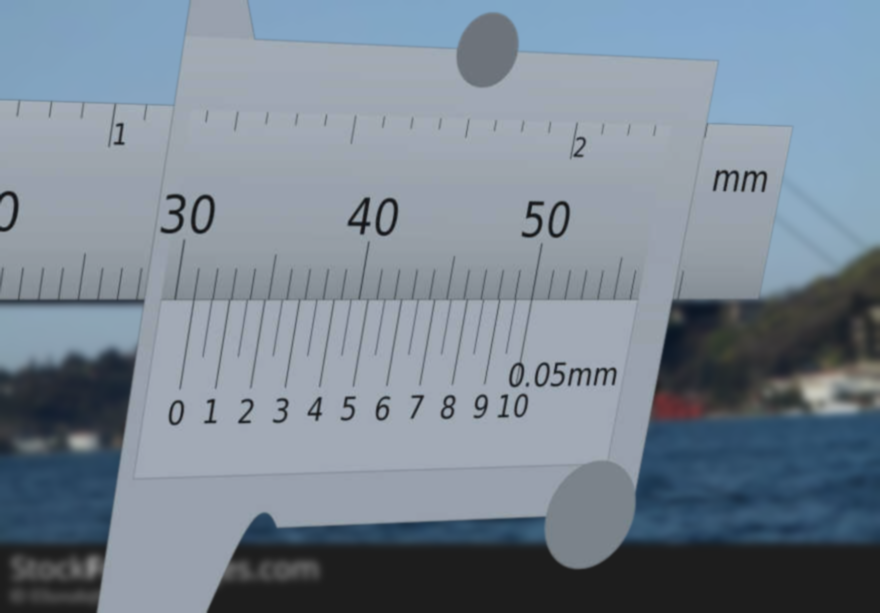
31.0 mm
